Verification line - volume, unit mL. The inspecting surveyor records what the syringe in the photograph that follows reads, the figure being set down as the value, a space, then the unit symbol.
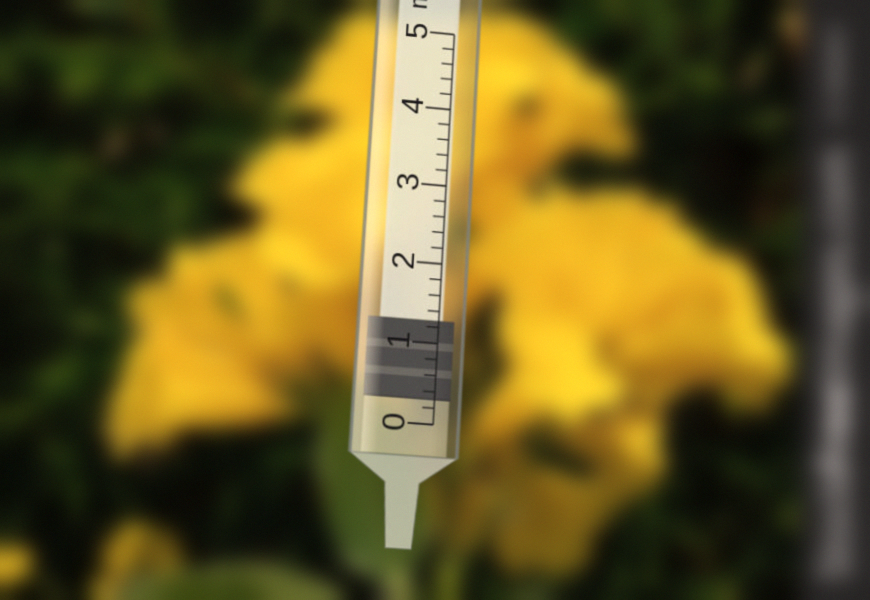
0.3 mL
